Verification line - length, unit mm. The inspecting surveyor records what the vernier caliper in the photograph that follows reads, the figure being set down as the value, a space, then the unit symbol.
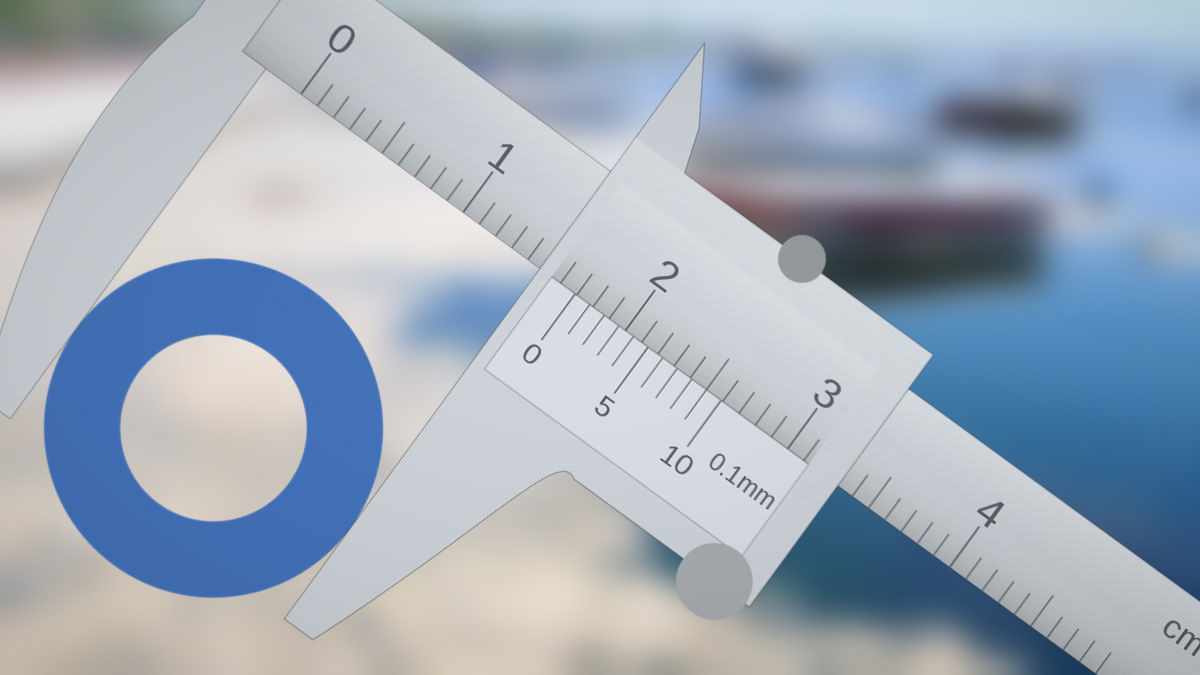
16.9 mm
